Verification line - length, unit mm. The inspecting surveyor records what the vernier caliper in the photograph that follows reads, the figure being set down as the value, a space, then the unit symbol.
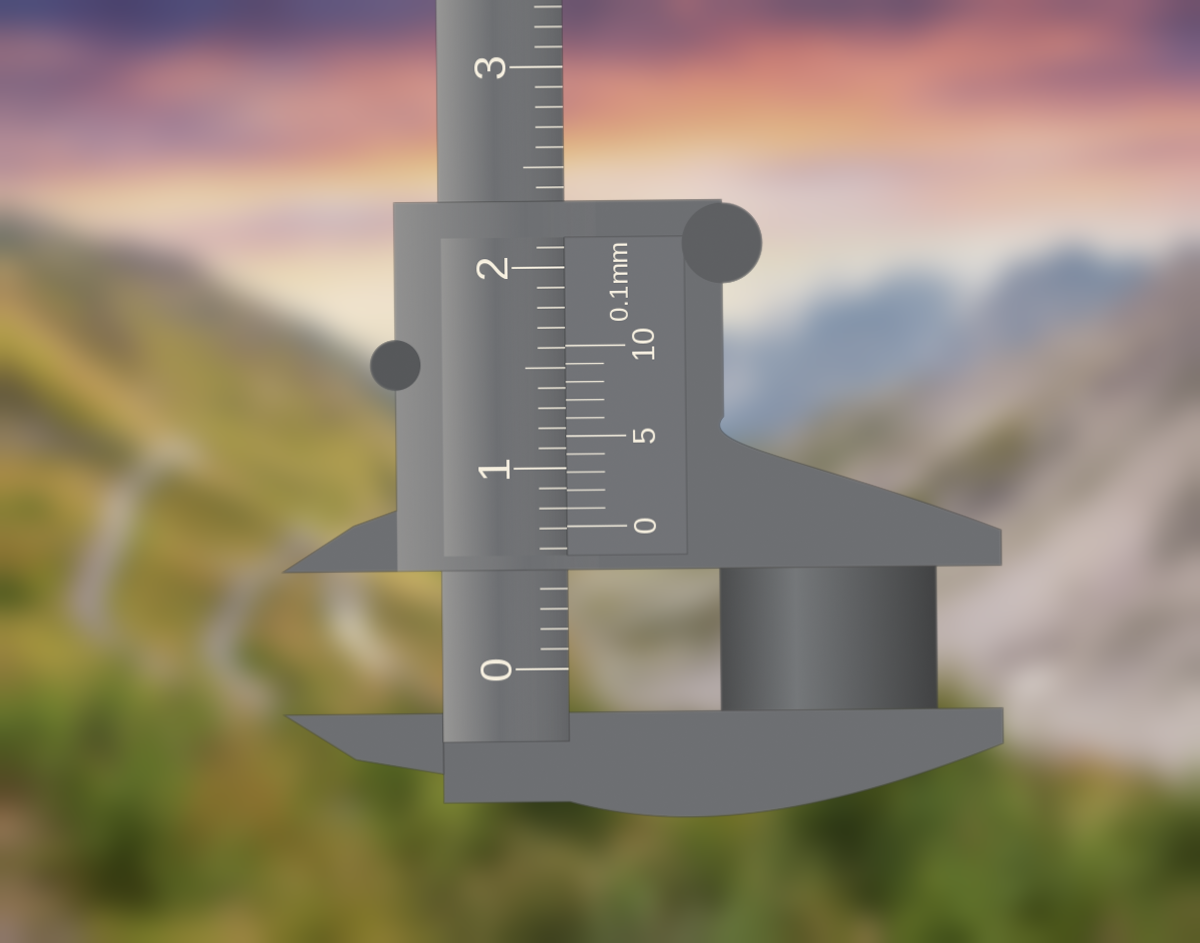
7.1 mm
